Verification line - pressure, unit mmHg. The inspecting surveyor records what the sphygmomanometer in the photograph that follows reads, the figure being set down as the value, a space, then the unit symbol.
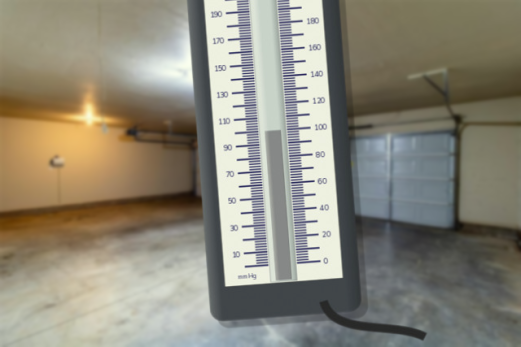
100 mmHg
